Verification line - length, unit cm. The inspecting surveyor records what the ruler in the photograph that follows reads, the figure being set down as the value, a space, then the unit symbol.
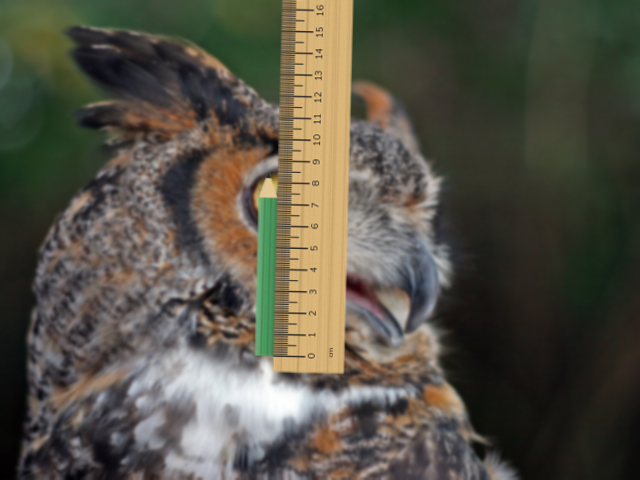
8.5 cm
